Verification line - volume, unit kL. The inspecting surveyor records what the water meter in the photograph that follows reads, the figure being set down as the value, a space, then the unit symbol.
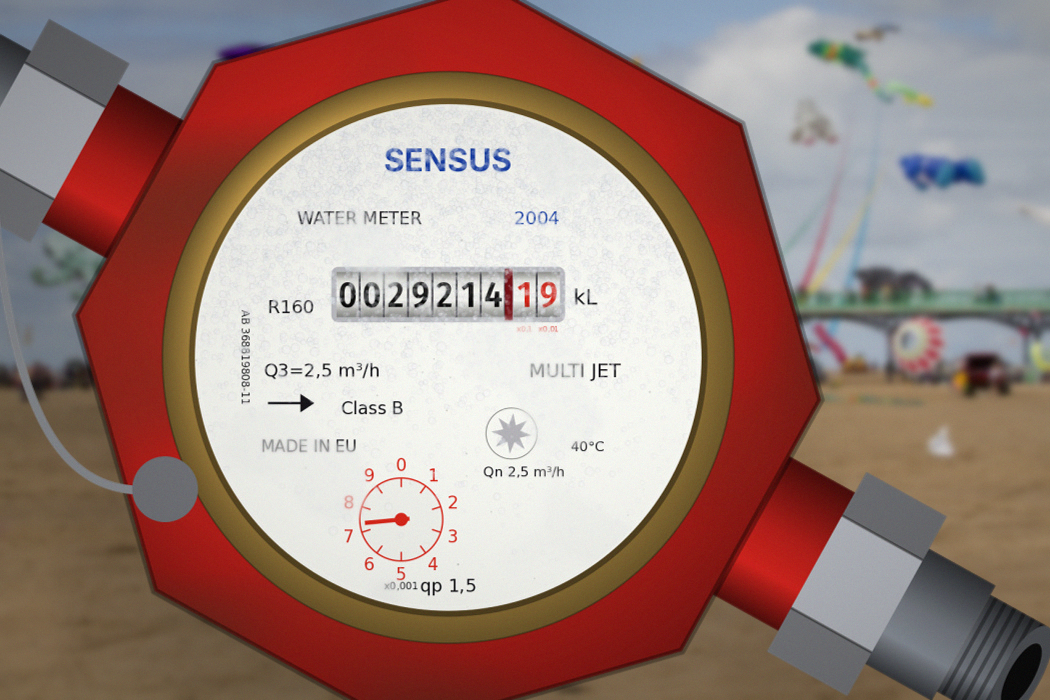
29214.197 kL
